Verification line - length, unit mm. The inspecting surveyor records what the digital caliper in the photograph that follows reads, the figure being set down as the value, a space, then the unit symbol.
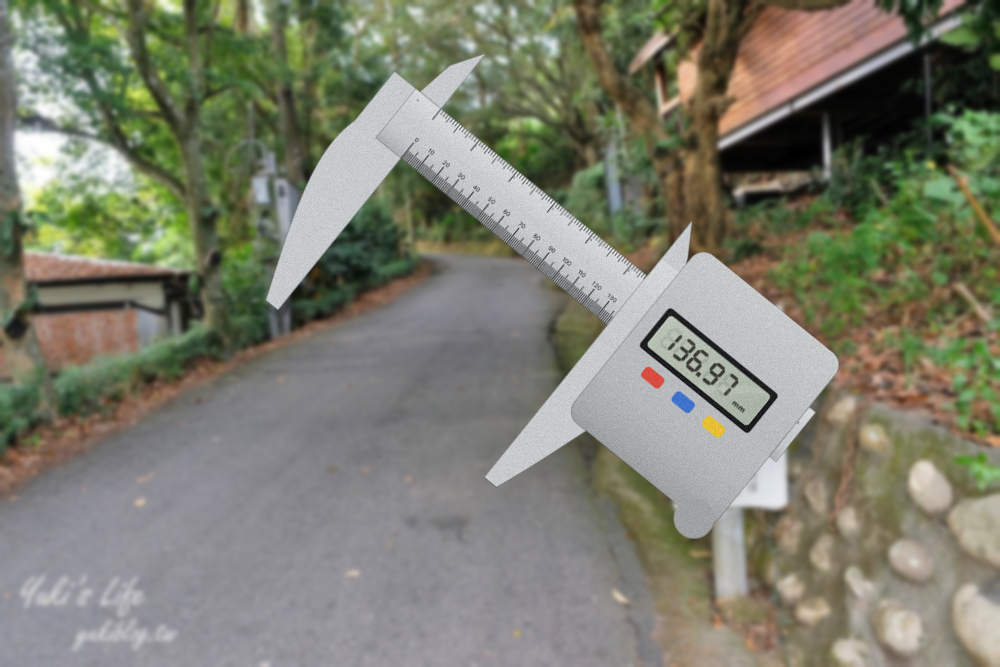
136.97 mm
